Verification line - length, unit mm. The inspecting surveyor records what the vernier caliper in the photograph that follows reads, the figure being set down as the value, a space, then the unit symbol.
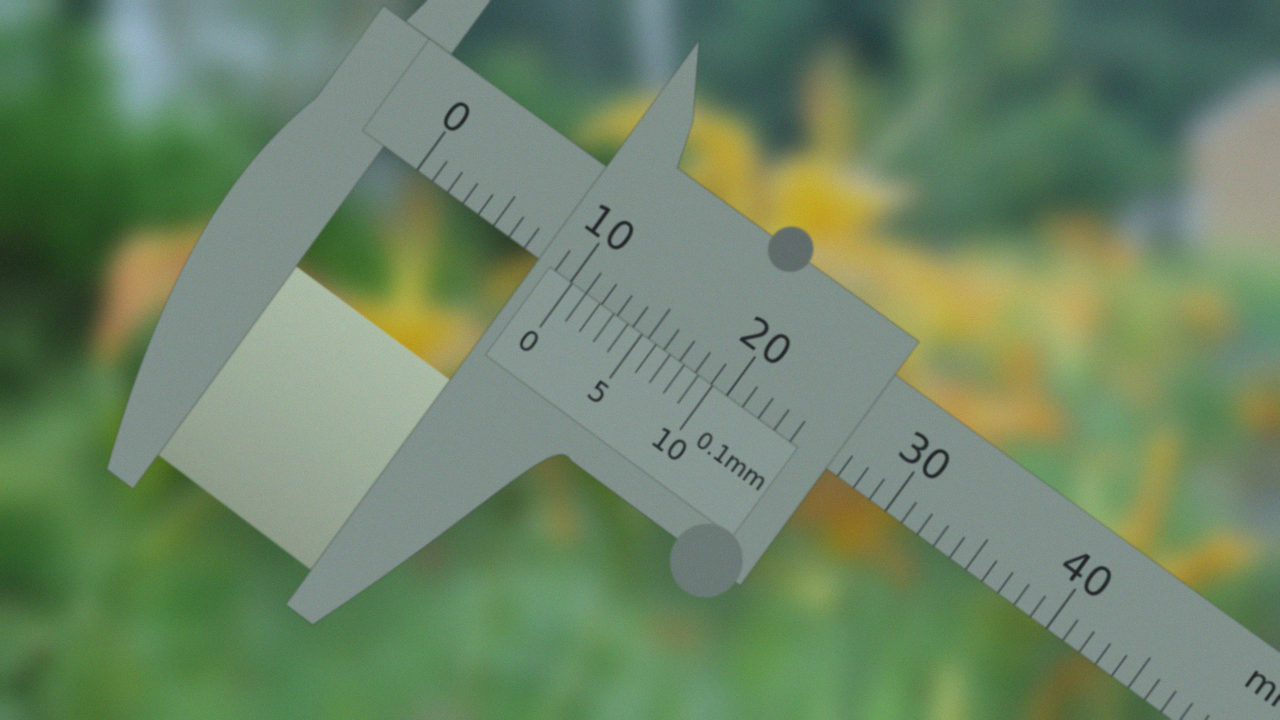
10.1 mm
